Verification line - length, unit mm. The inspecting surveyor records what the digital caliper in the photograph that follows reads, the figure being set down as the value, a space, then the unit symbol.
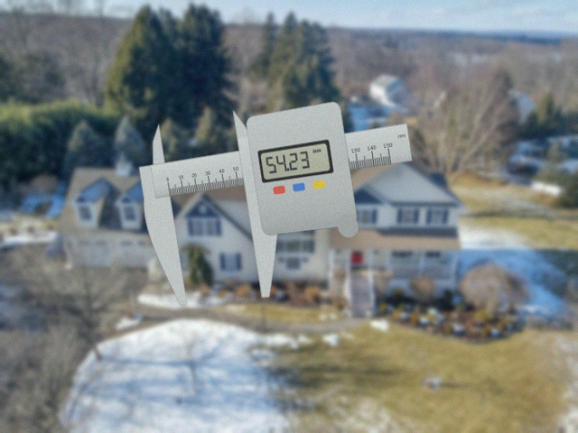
54.23 mm
